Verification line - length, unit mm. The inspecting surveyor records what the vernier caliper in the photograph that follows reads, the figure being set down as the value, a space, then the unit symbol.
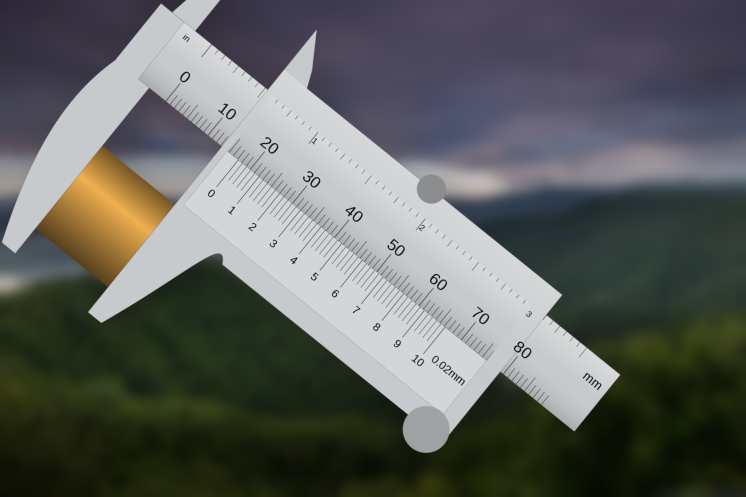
17.2 mm
